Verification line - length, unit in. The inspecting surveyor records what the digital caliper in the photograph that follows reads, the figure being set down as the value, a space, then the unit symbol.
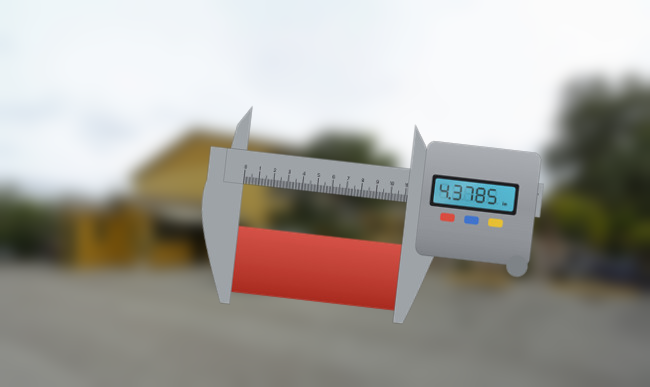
4.3785 in
